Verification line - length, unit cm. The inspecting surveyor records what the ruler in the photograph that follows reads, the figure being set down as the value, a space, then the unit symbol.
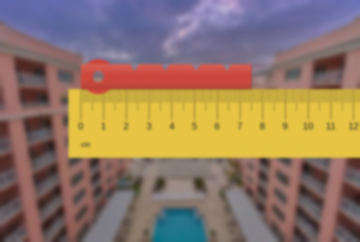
7.5 cm
